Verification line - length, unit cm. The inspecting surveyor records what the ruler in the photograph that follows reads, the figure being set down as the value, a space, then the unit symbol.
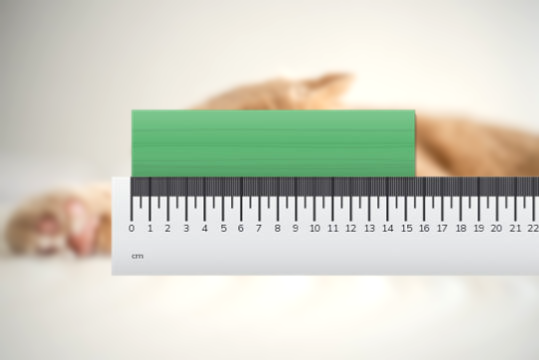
15.5 cm
